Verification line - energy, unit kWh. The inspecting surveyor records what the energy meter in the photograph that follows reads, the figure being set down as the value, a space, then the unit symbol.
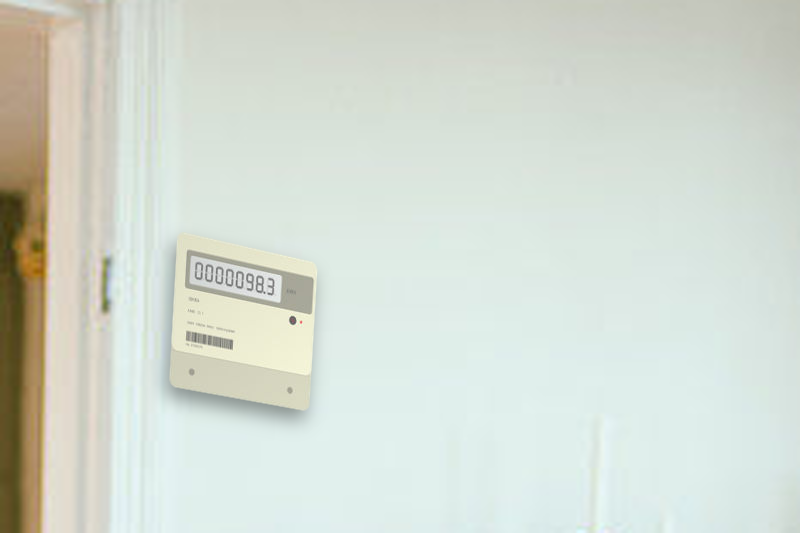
98.3 kWh
